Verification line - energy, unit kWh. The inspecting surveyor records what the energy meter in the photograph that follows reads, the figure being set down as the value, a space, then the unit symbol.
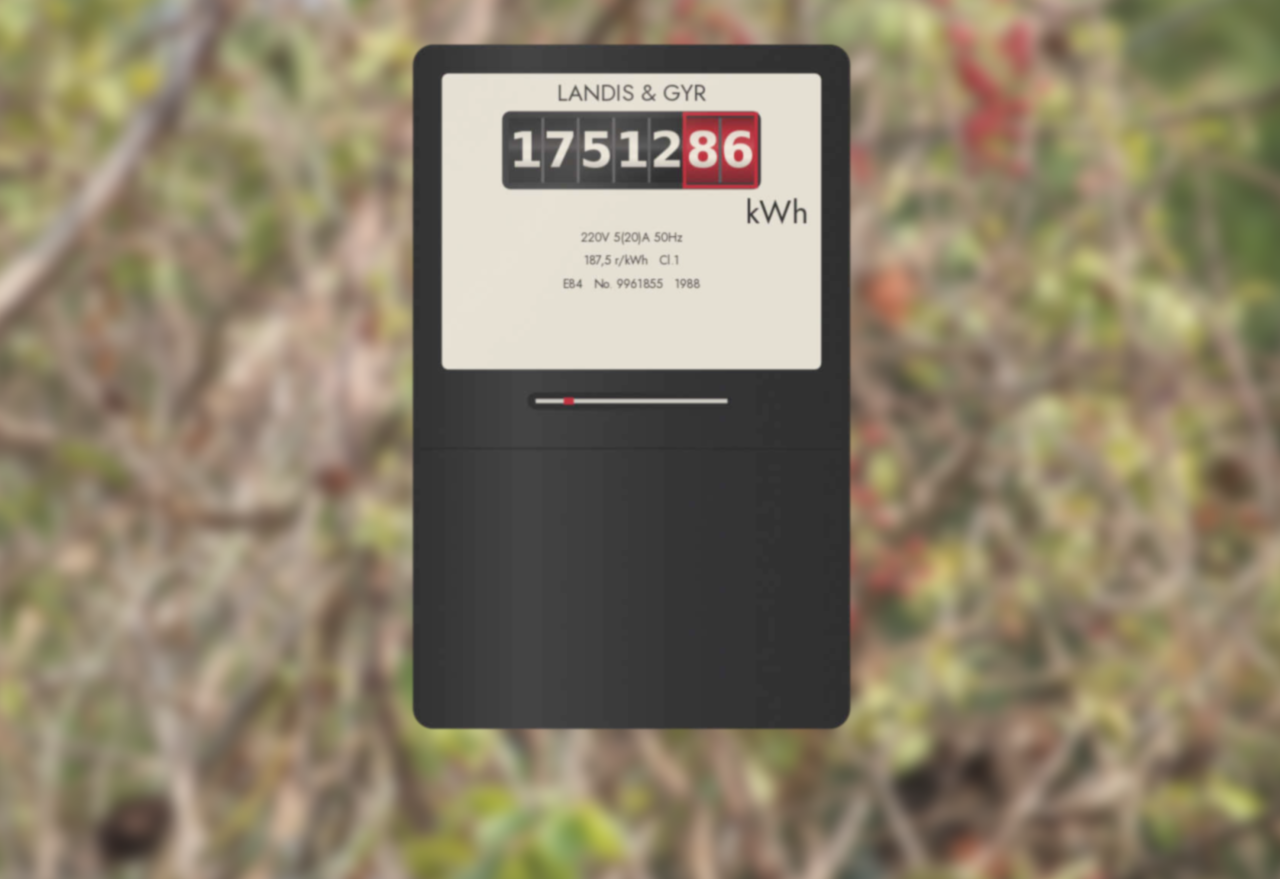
17512.86 kWh
